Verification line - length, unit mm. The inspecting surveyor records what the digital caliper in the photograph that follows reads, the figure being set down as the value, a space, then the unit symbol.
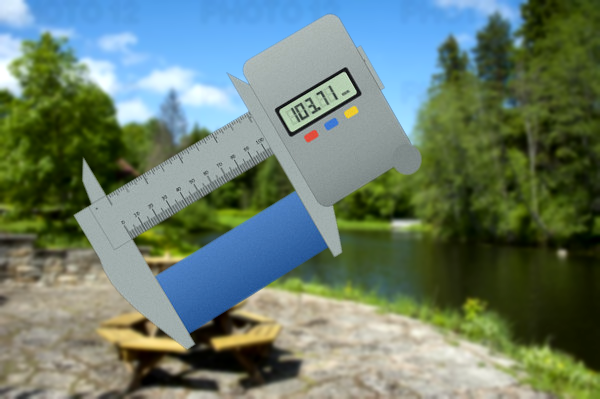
103.71 mm
